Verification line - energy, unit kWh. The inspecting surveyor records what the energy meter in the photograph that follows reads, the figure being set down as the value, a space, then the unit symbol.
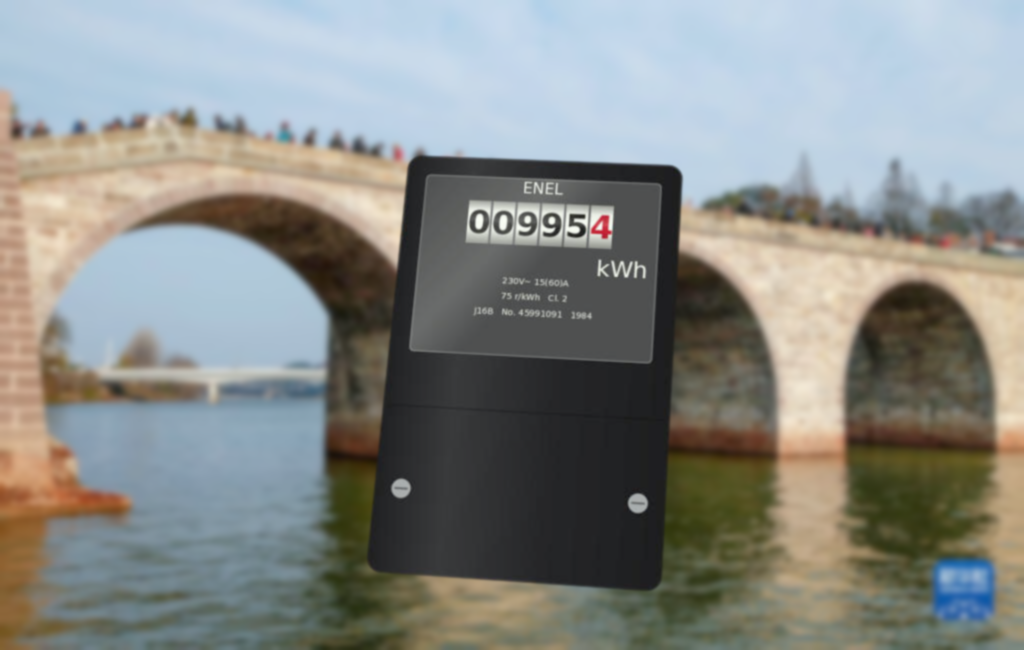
995.4 kWh
